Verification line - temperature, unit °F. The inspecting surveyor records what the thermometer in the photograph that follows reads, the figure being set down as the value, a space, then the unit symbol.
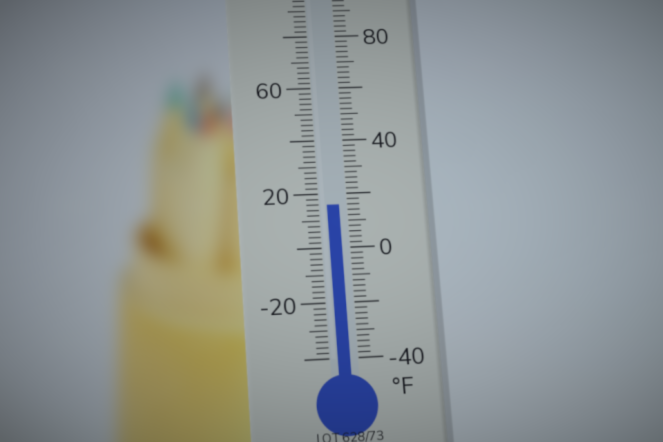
16 °F
